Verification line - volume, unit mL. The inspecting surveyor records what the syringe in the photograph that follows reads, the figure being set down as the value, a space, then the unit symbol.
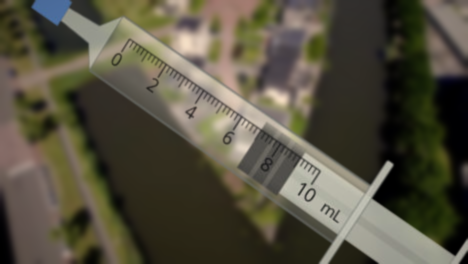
7 mL
